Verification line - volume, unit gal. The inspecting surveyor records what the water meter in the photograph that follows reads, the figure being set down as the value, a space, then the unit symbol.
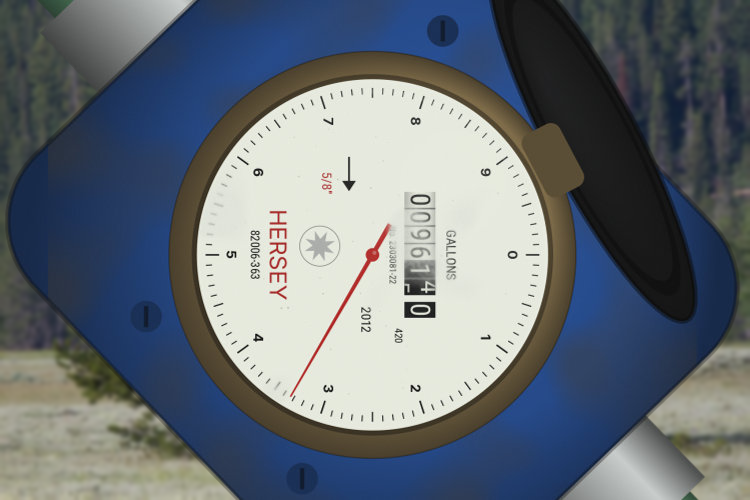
96143.3 gal
